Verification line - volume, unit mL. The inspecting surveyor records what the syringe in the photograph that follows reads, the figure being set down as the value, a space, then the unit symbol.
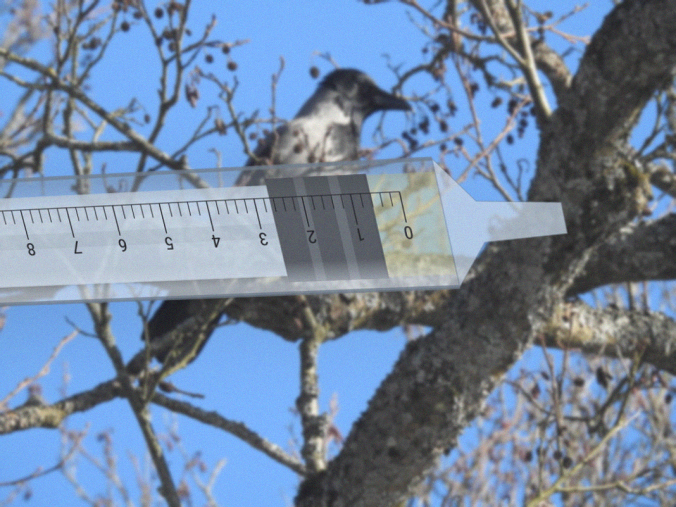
0.6 mL
